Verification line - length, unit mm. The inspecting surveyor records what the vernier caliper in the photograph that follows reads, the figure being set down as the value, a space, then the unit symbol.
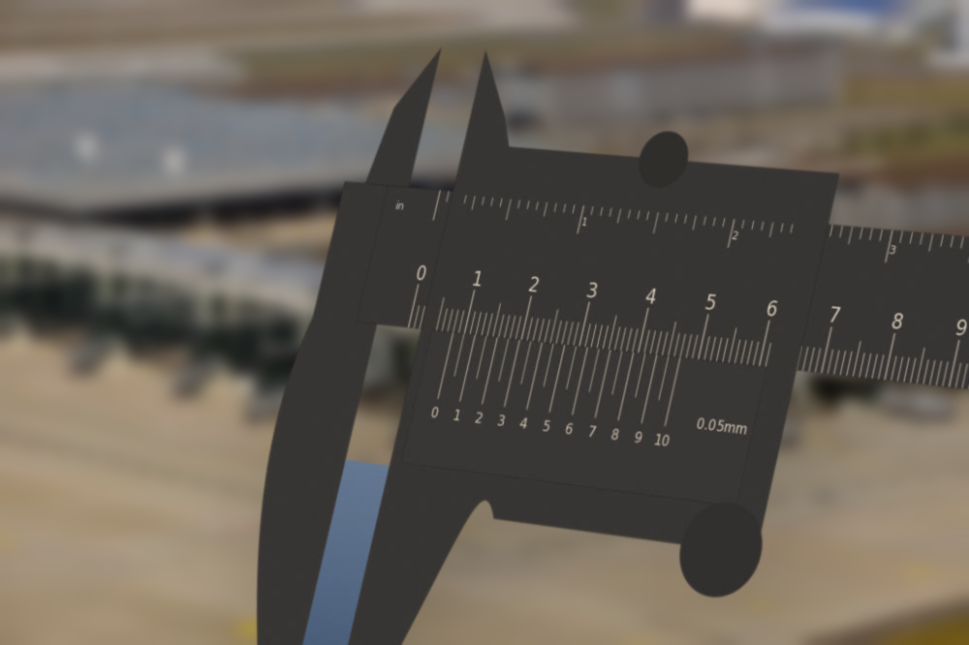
8.0 mm
